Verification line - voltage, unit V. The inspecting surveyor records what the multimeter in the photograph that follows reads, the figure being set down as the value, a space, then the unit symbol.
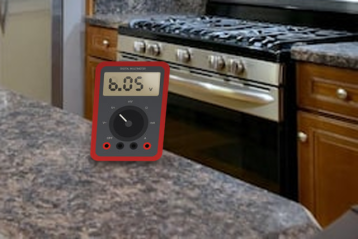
6.05 V
